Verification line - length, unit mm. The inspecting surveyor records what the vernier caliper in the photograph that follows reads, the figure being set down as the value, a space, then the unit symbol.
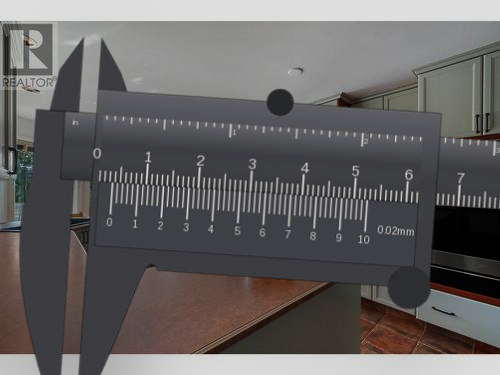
3.5 mm
